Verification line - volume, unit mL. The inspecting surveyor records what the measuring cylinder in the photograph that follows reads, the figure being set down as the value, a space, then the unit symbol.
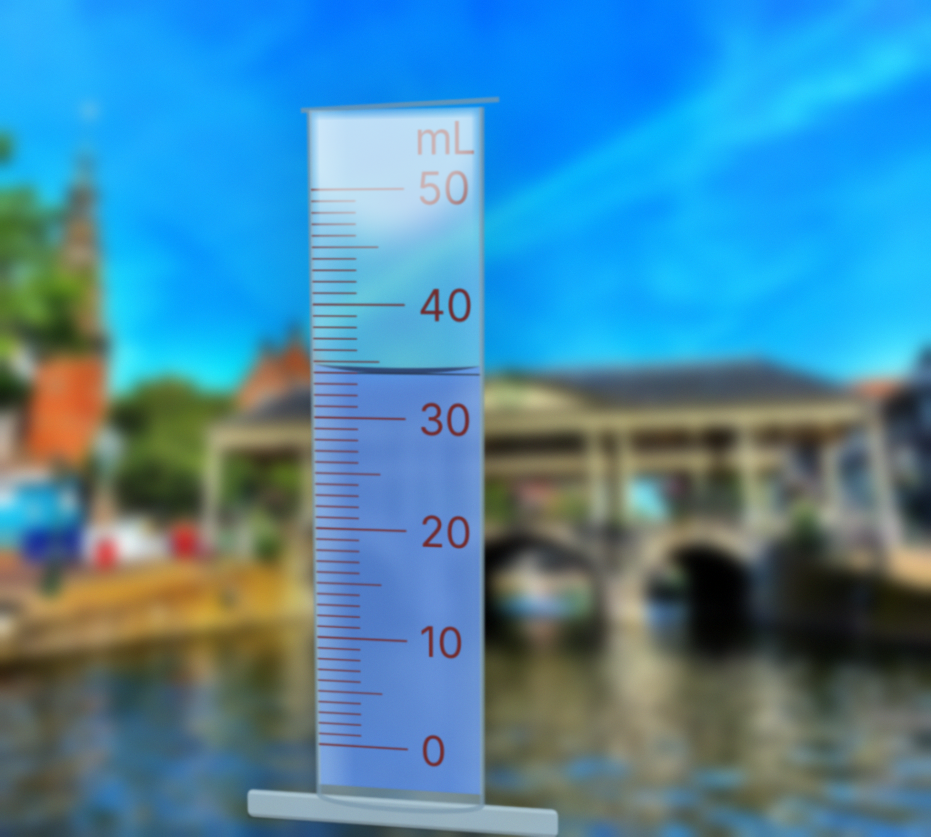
34 mL
